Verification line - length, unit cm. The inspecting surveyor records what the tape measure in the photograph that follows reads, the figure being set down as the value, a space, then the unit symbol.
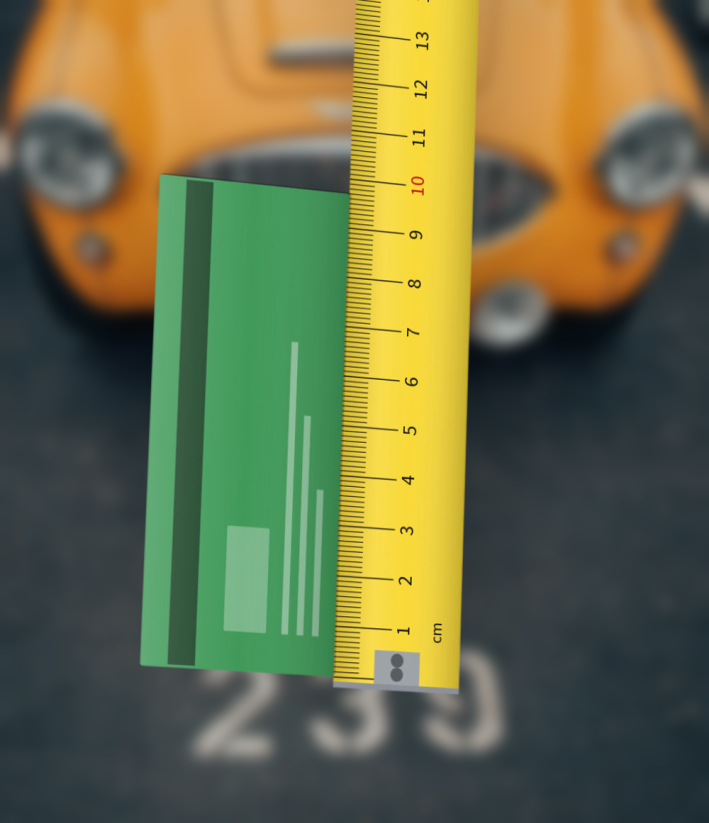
9.7 cm
